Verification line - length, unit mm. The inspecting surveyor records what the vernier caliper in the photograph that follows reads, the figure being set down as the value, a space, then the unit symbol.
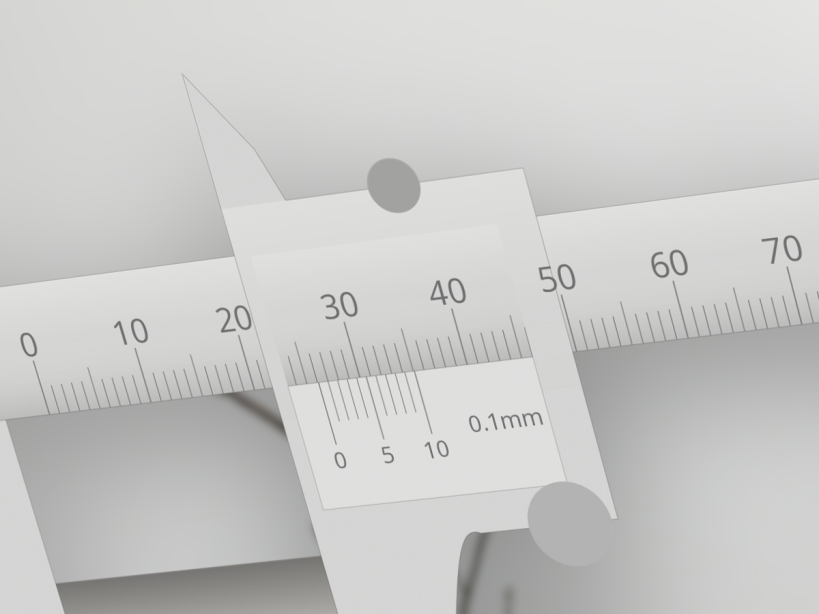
26.1 mm
